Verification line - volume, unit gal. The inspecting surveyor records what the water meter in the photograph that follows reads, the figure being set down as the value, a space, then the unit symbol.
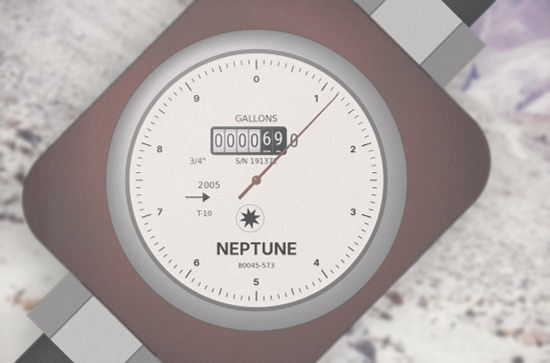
691.2 gal
